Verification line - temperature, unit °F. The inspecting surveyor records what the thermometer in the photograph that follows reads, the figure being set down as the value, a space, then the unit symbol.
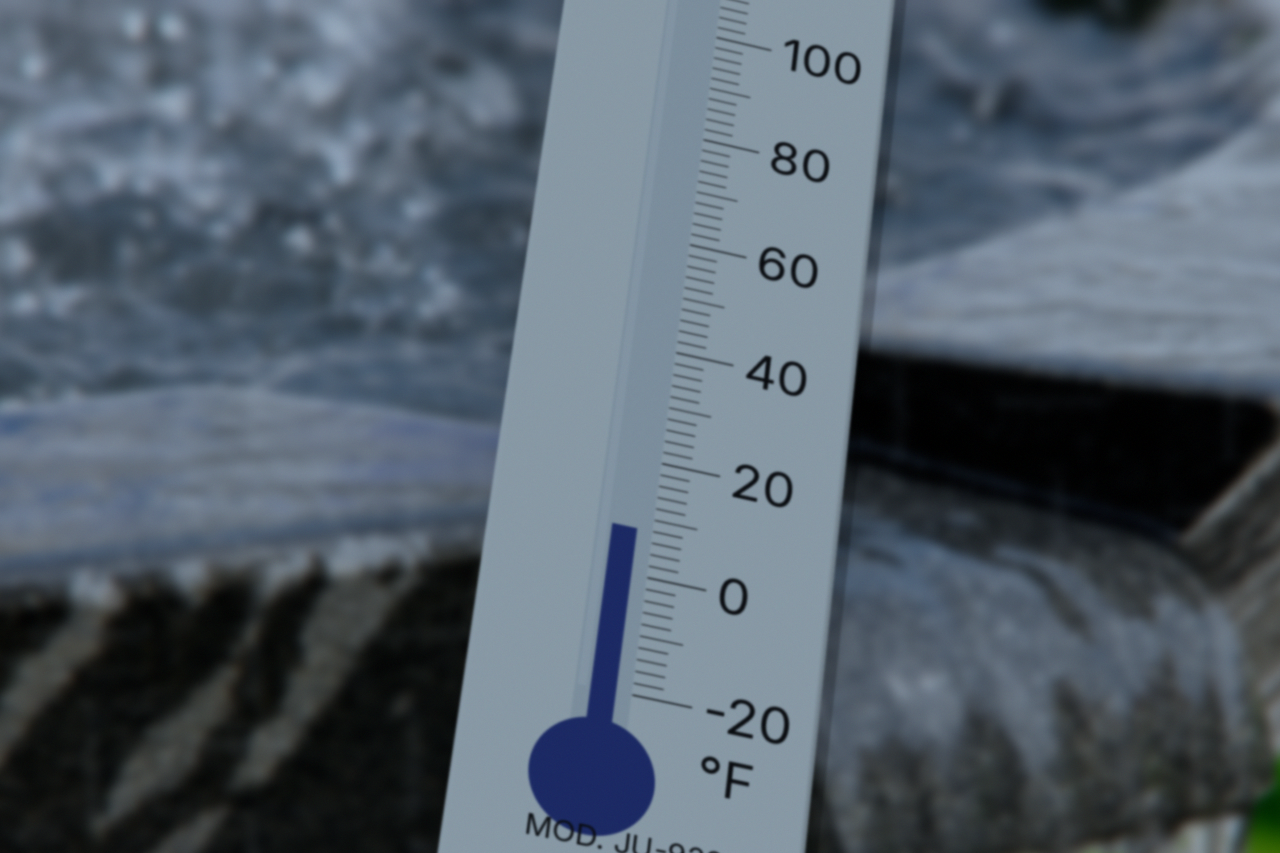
8 °F
